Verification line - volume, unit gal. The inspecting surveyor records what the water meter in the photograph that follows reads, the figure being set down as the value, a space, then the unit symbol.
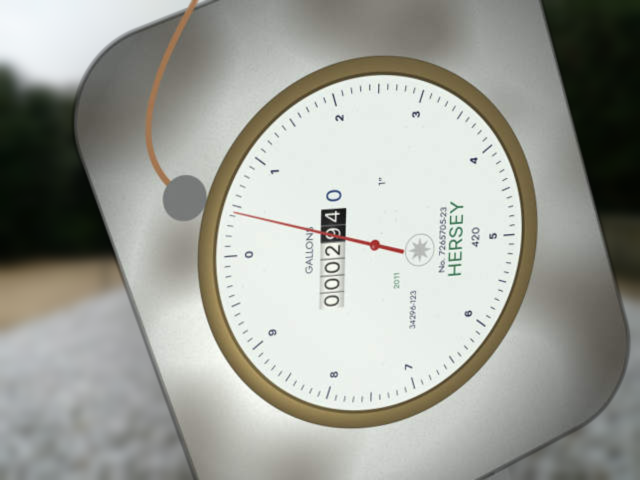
2940.4 gal
